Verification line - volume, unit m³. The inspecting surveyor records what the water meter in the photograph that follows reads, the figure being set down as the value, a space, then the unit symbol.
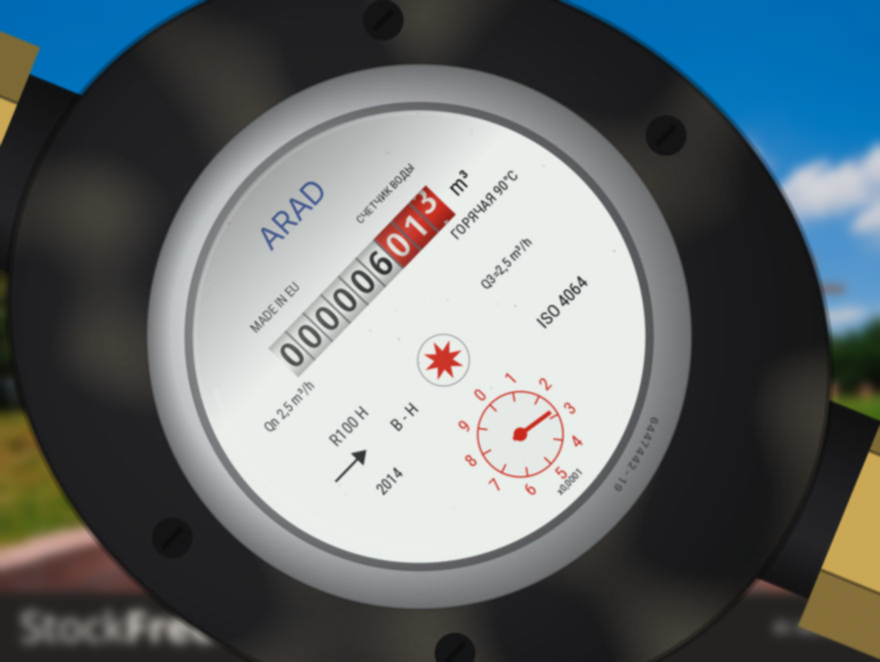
6.0132 m³
